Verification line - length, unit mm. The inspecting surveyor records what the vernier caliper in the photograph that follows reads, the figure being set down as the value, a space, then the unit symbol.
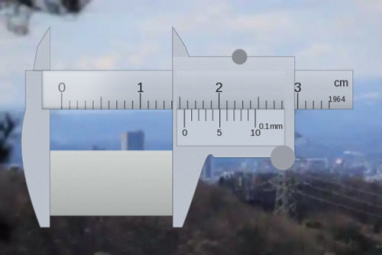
15.6 mm
